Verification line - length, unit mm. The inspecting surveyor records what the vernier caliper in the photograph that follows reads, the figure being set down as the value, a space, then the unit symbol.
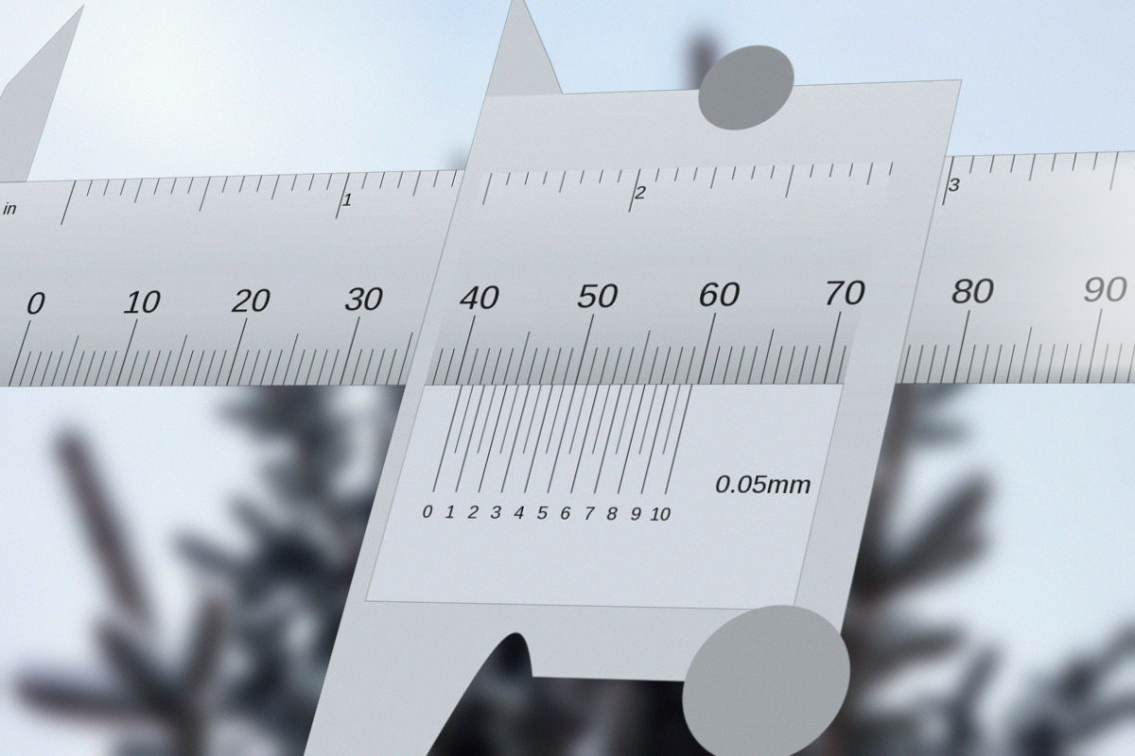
40.5 mm
